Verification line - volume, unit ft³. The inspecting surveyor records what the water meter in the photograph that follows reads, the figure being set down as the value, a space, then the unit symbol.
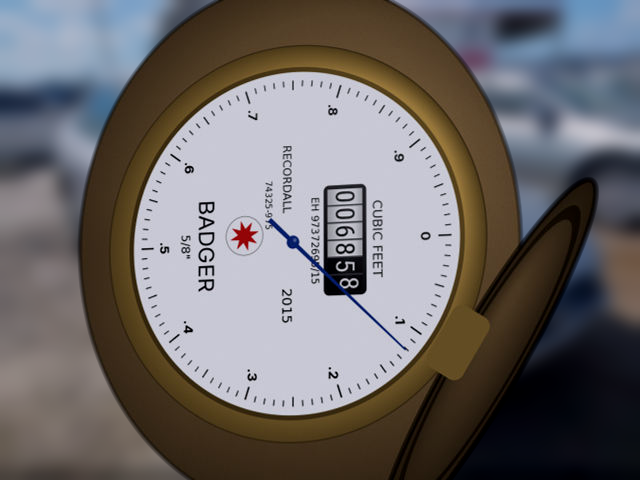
6858.12 ft³
